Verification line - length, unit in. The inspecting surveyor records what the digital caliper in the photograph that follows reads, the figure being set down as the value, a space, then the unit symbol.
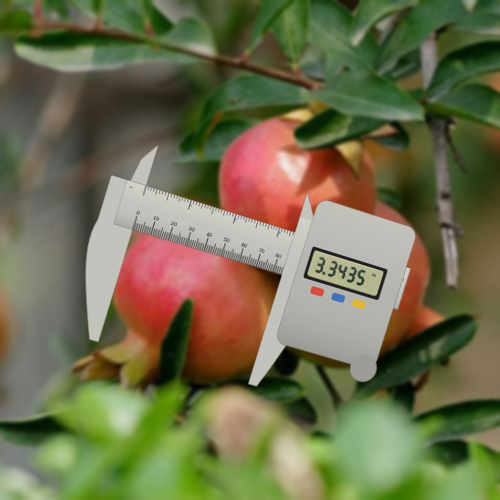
3.3435 in
